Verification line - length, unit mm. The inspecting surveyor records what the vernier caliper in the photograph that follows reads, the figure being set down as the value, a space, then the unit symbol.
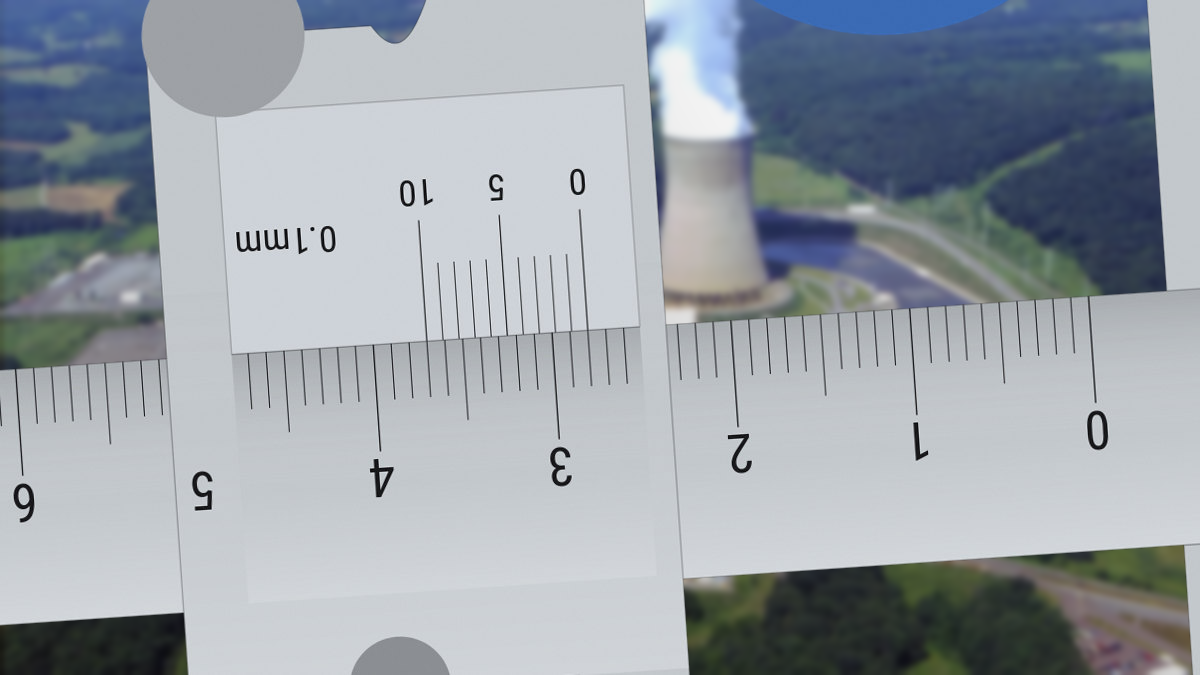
28.0 mm
